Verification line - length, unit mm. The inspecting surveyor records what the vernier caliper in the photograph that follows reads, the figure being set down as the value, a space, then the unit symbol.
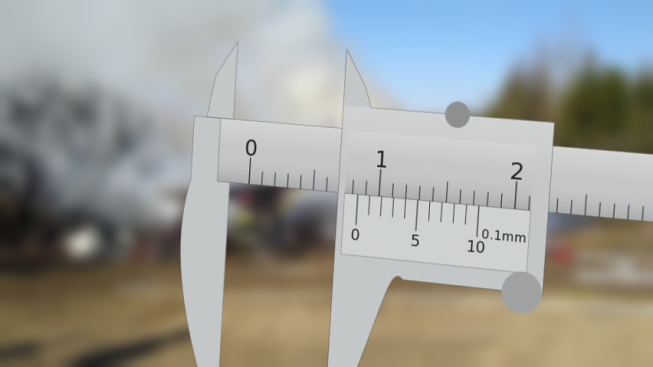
8.4 mm
